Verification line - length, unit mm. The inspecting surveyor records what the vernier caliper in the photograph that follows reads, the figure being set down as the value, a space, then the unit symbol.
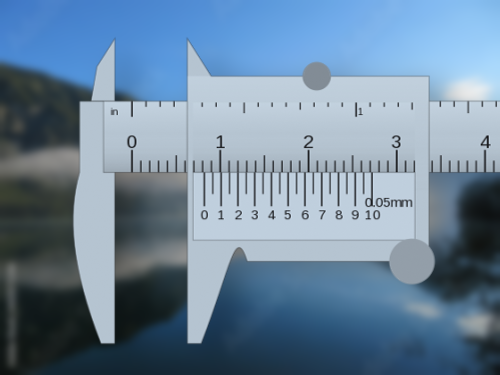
8.2 mm
